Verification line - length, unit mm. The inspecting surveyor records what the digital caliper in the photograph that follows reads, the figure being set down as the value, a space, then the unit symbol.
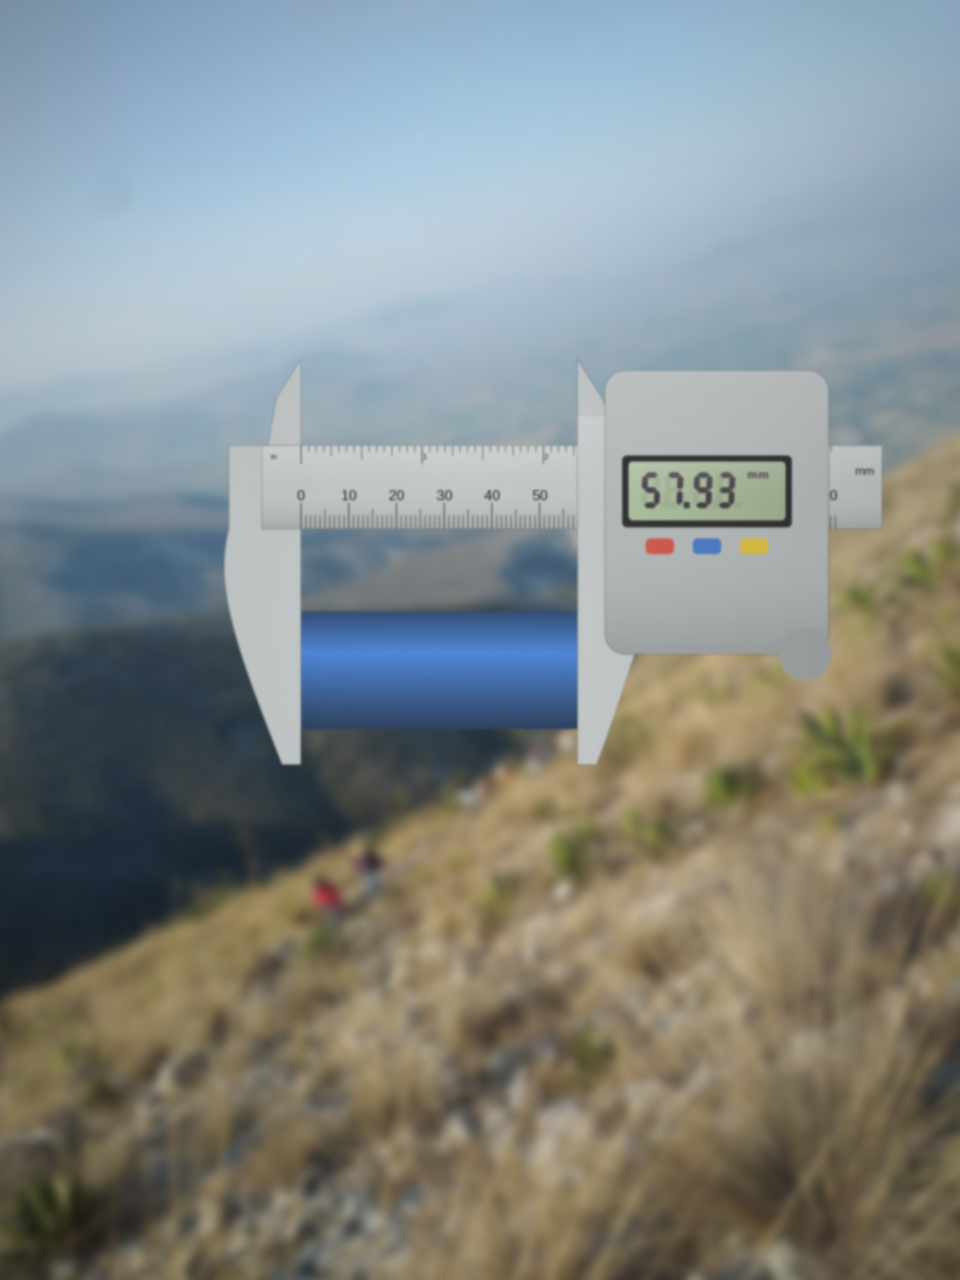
57.93 mm
